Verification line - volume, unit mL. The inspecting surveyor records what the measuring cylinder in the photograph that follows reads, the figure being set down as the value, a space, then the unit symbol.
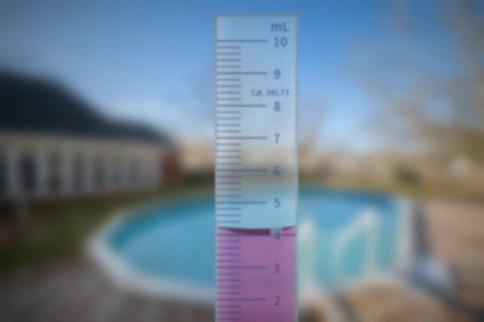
4 mL
